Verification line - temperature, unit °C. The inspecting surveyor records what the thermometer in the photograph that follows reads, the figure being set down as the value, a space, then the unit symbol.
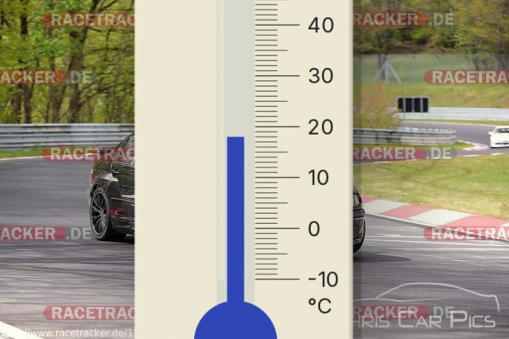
18 °C
